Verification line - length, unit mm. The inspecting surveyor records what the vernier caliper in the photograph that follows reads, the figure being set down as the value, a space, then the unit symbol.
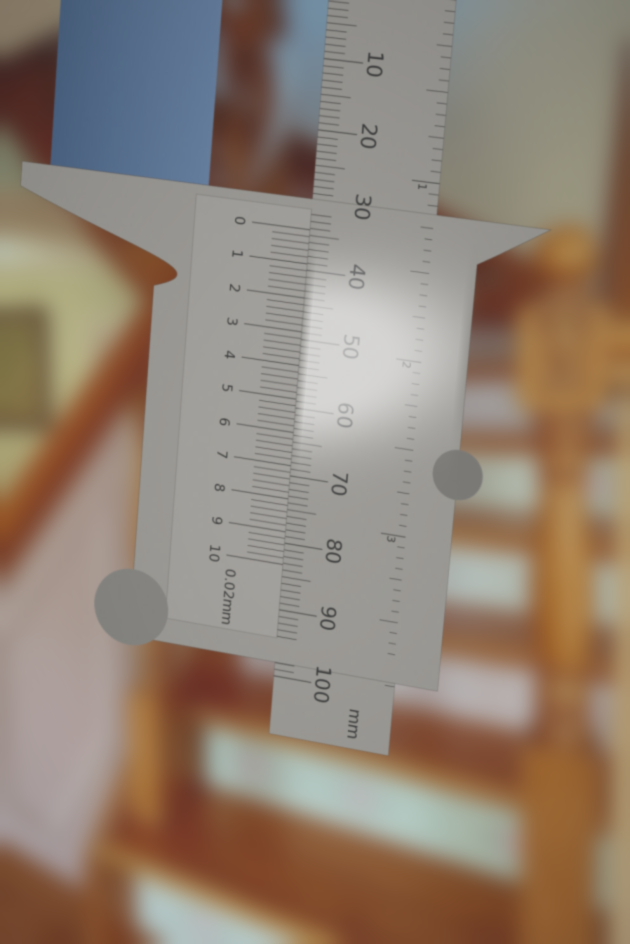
34.2 mm
